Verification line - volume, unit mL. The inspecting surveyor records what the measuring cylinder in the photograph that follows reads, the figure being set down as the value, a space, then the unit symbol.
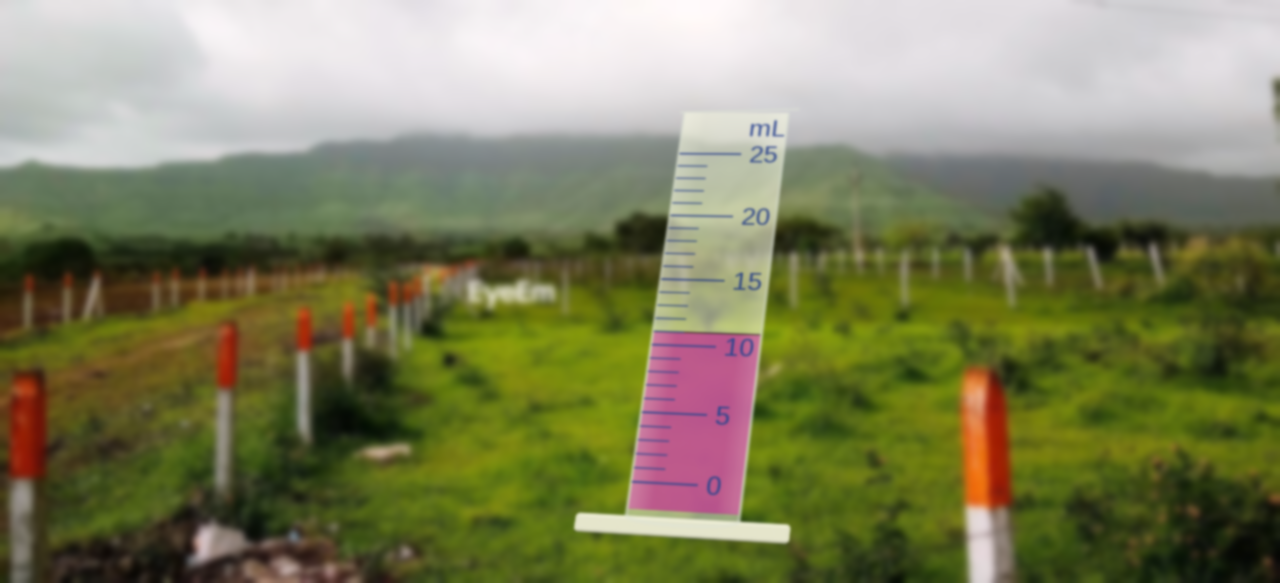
11 mL
